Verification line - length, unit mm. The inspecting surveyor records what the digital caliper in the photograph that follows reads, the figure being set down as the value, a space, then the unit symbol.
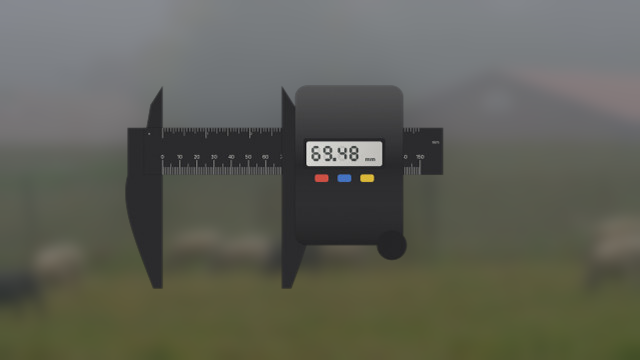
69.48 mm
